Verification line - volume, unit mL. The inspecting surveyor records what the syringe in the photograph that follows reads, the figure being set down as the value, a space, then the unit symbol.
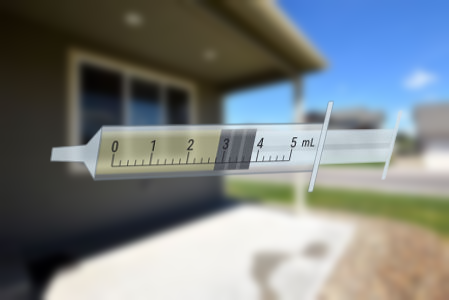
2.8 mL
